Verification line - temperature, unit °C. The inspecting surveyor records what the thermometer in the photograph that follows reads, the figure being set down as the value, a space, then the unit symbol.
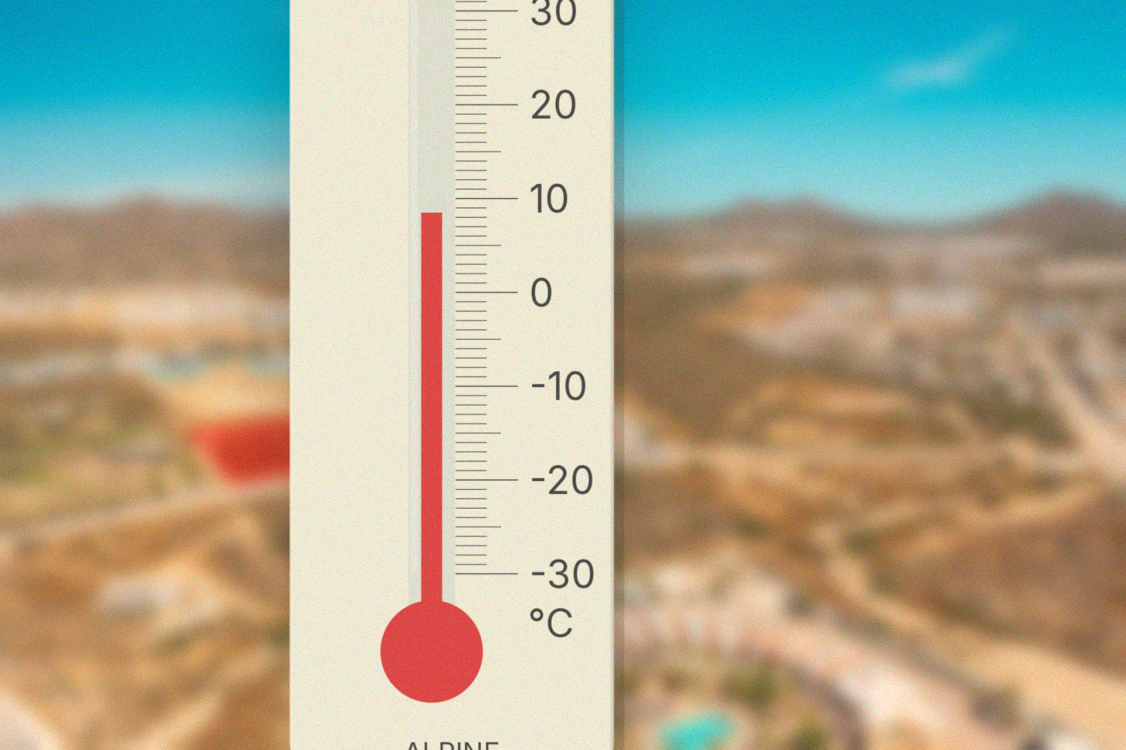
8.5 °C
